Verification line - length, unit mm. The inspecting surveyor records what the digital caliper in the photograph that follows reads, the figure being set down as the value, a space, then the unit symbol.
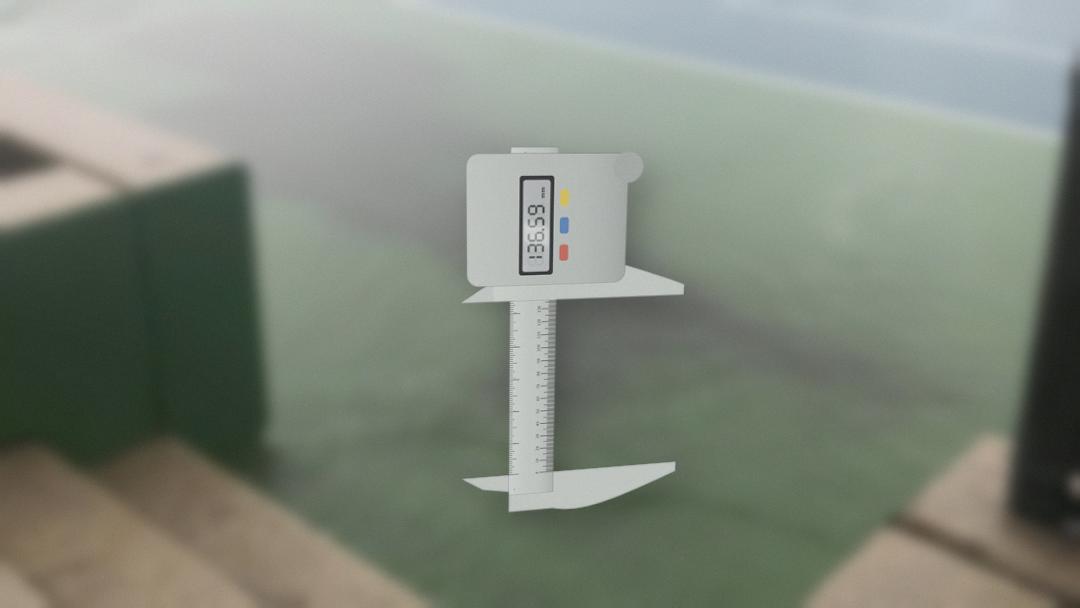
136.59 mm
